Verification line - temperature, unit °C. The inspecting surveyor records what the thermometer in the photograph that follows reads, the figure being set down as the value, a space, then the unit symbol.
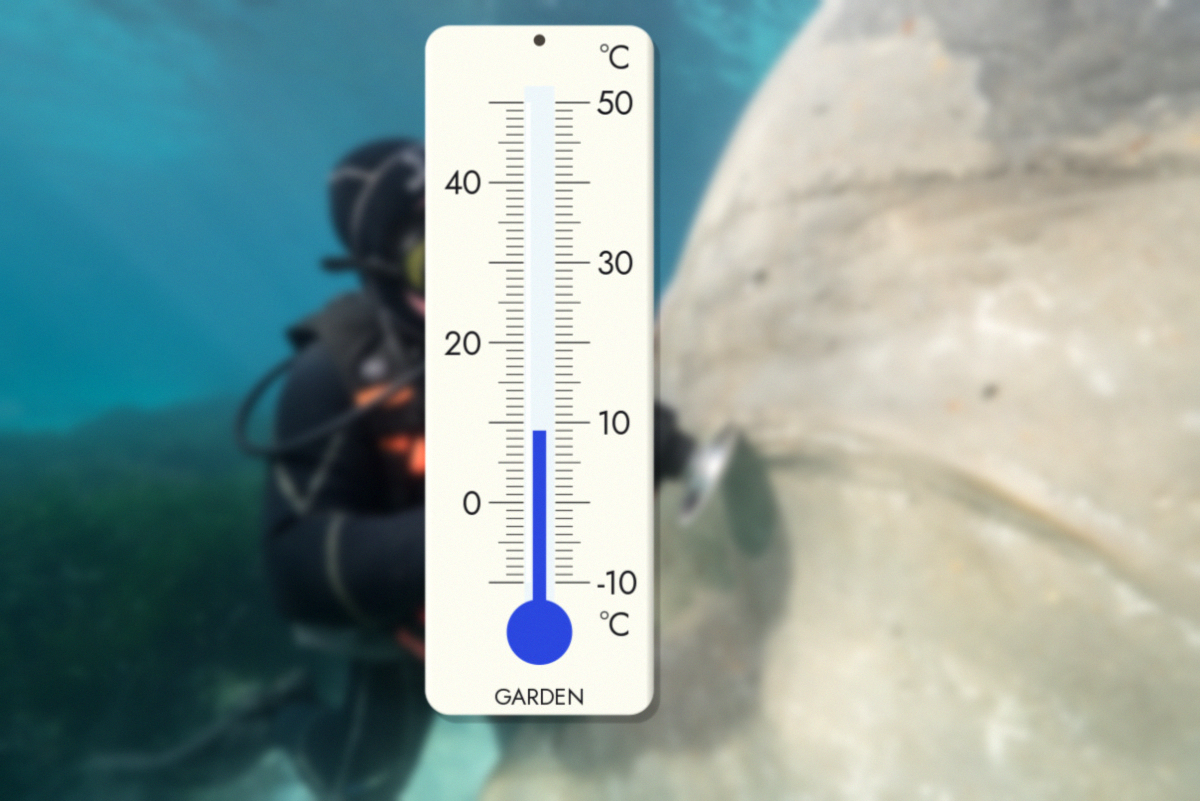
9 °C
